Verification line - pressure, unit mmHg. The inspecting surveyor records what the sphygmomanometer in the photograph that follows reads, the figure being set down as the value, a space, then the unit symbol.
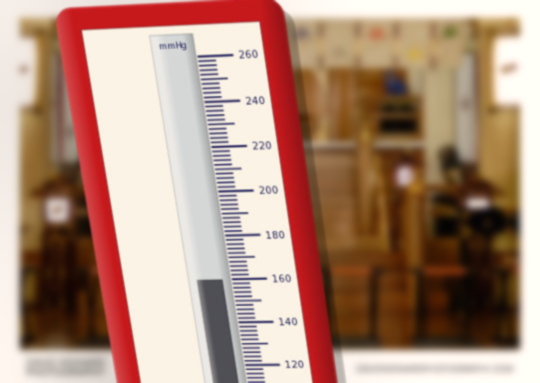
160 mmHg
